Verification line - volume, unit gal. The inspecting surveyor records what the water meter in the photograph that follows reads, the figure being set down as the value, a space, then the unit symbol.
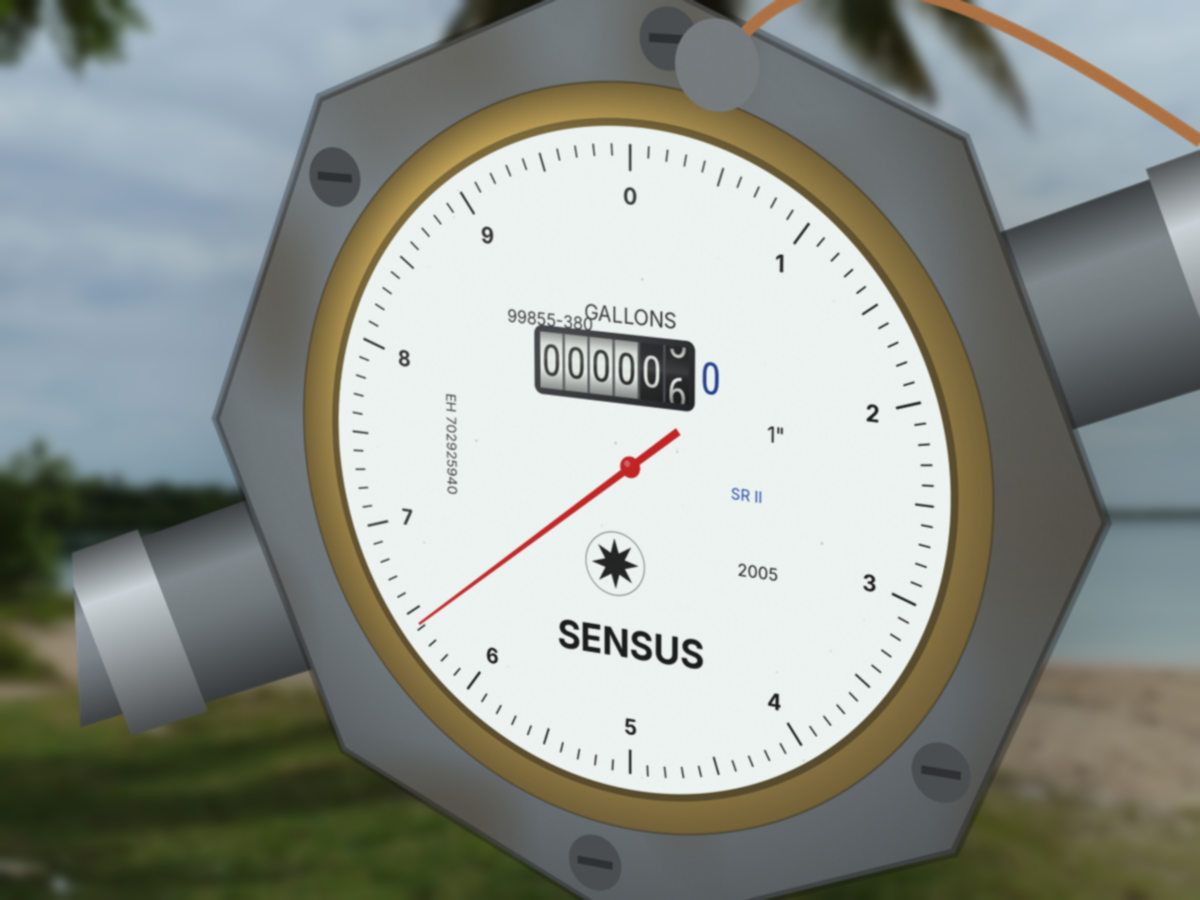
56.4 gal
